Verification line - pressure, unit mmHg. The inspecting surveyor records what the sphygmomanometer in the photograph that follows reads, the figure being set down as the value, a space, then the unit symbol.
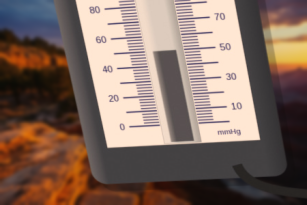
50 mmHg
